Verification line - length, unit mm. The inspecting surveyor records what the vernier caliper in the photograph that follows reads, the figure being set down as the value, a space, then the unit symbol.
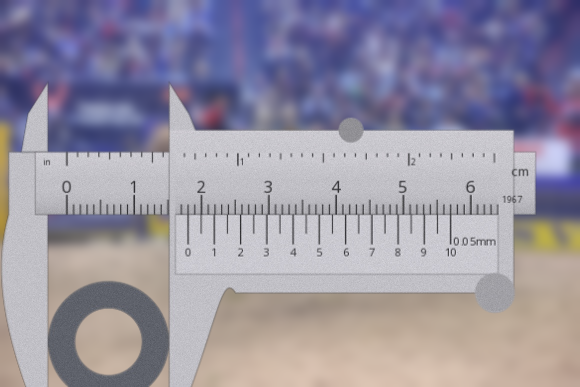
18.0 mm
